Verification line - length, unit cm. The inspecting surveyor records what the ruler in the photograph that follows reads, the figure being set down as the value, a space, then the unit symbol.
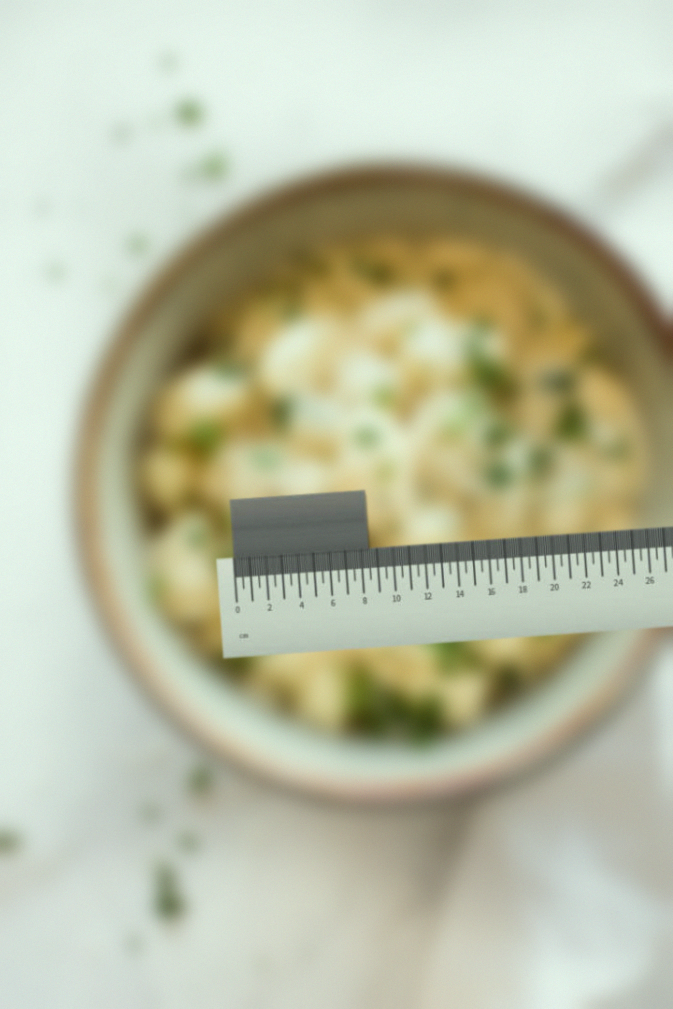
8.5 cm
